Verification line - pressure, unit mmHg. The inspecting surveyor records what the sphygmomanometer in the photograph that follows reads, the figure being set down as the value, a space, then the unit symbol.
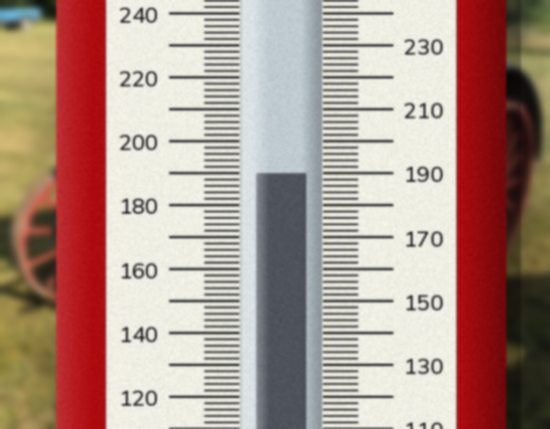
190 mmHg
